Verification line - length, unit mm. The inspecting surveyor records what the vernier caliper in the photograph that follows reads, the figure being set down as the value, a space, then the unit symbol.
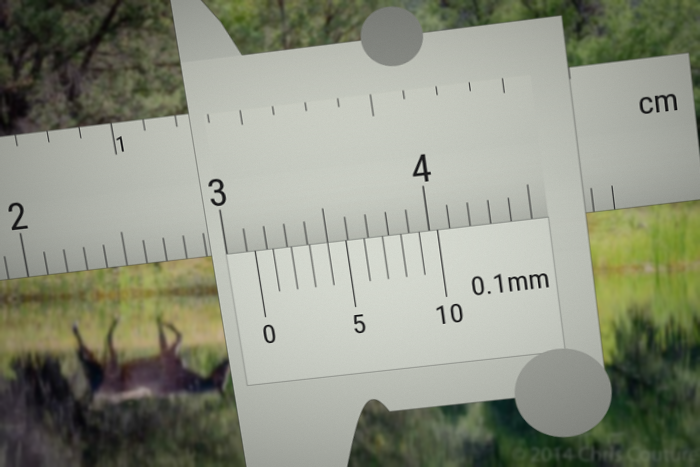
31.4 mm
